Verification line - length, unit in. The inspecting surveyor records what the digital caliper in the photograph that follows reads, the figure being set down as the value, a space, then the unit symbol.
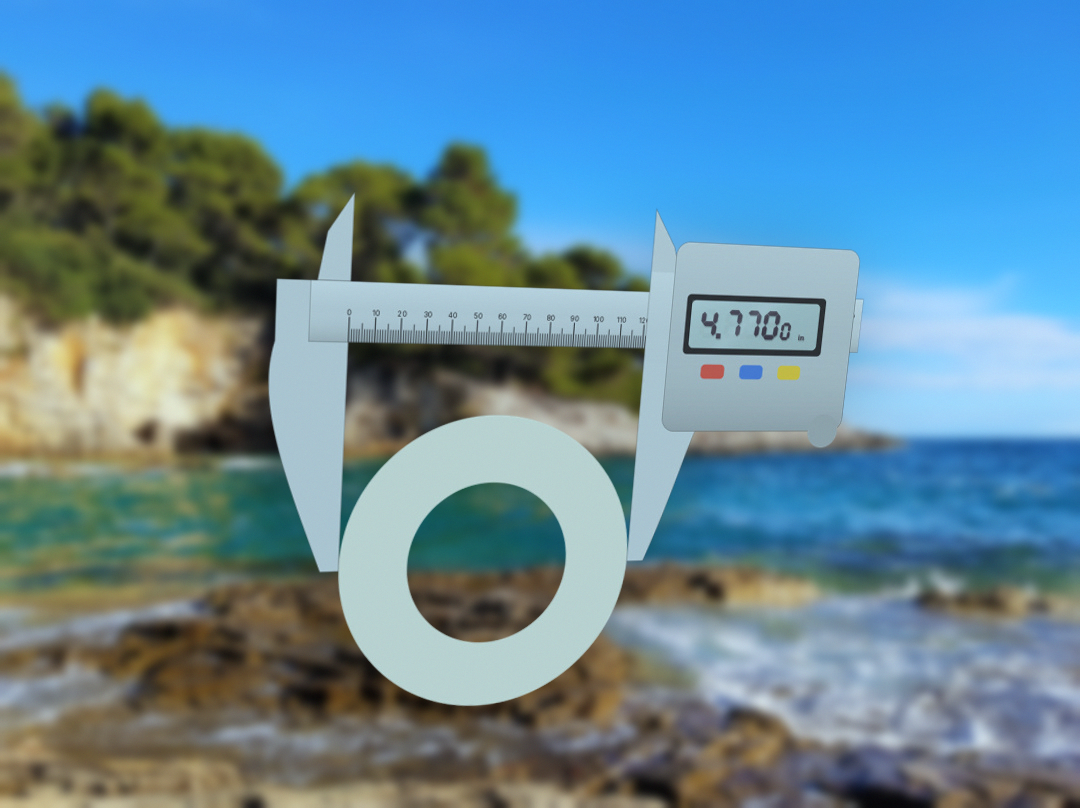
4.7700 in
